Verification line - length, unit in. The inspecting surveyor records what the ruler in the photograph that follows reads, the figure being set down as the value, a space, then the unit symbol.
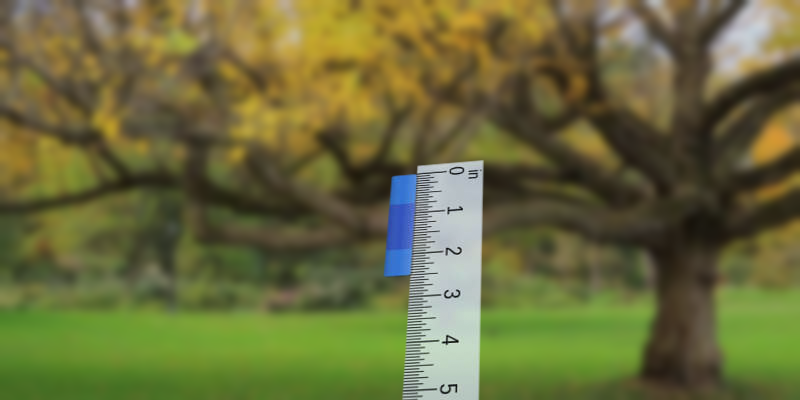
2.5 in
